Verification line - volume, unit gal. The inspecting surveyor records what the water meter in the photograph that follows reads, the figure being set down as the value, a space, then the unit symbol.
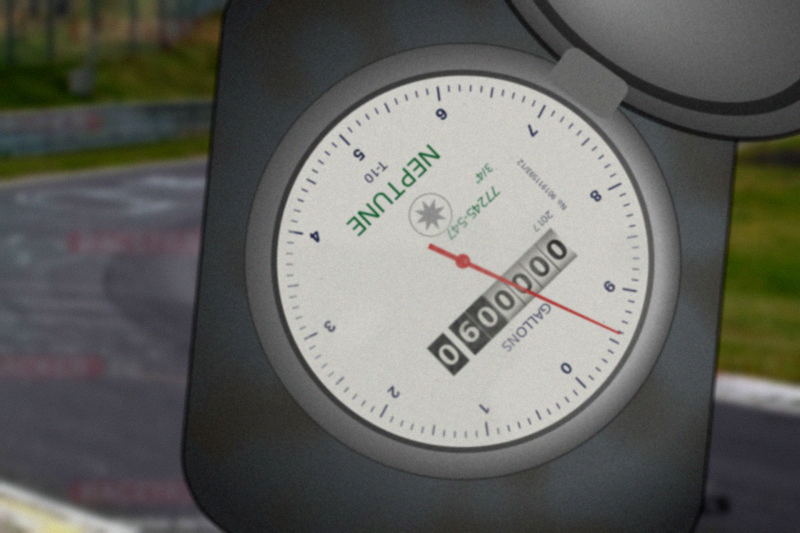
89.4 gal
